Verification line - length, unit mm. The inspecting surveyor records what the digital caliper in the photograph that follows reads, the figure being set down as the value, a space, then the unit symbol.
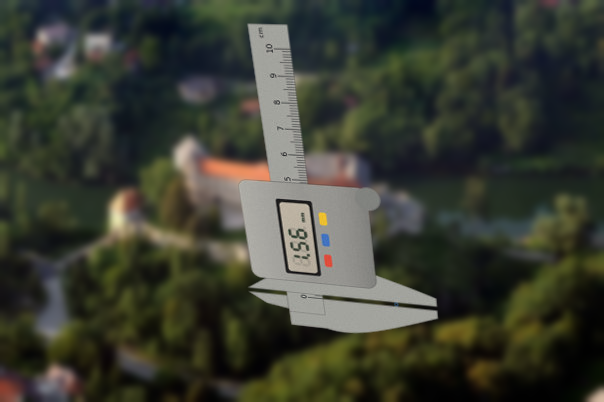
1.56 mm
